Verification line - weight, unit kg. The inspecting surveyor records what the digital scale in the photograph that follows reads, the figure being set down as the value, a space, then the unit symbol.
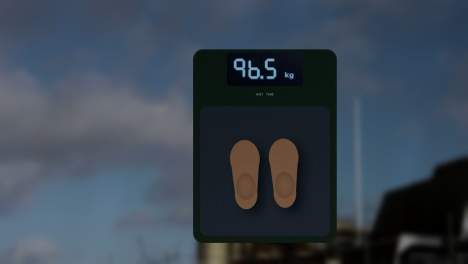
96.5 kg
